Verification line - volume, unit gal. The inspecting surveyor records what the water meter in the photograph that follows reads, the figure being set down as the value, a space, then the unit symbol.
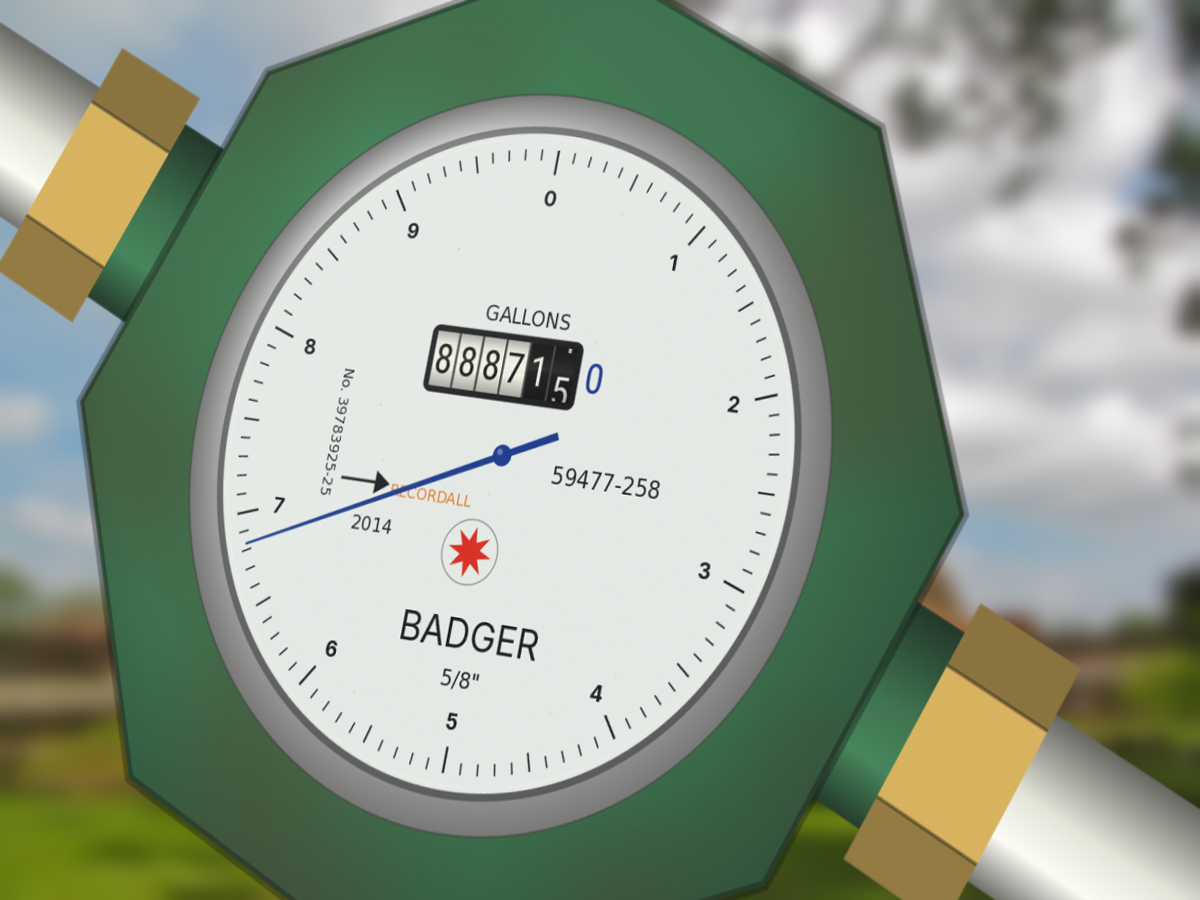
8887146.8 gal
